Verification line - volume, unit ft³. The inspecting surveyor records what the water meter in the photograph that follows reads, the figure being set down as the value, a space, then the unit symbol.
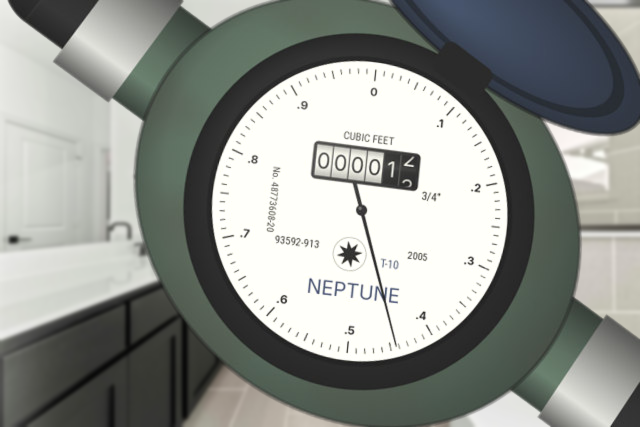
12.44 ft³
